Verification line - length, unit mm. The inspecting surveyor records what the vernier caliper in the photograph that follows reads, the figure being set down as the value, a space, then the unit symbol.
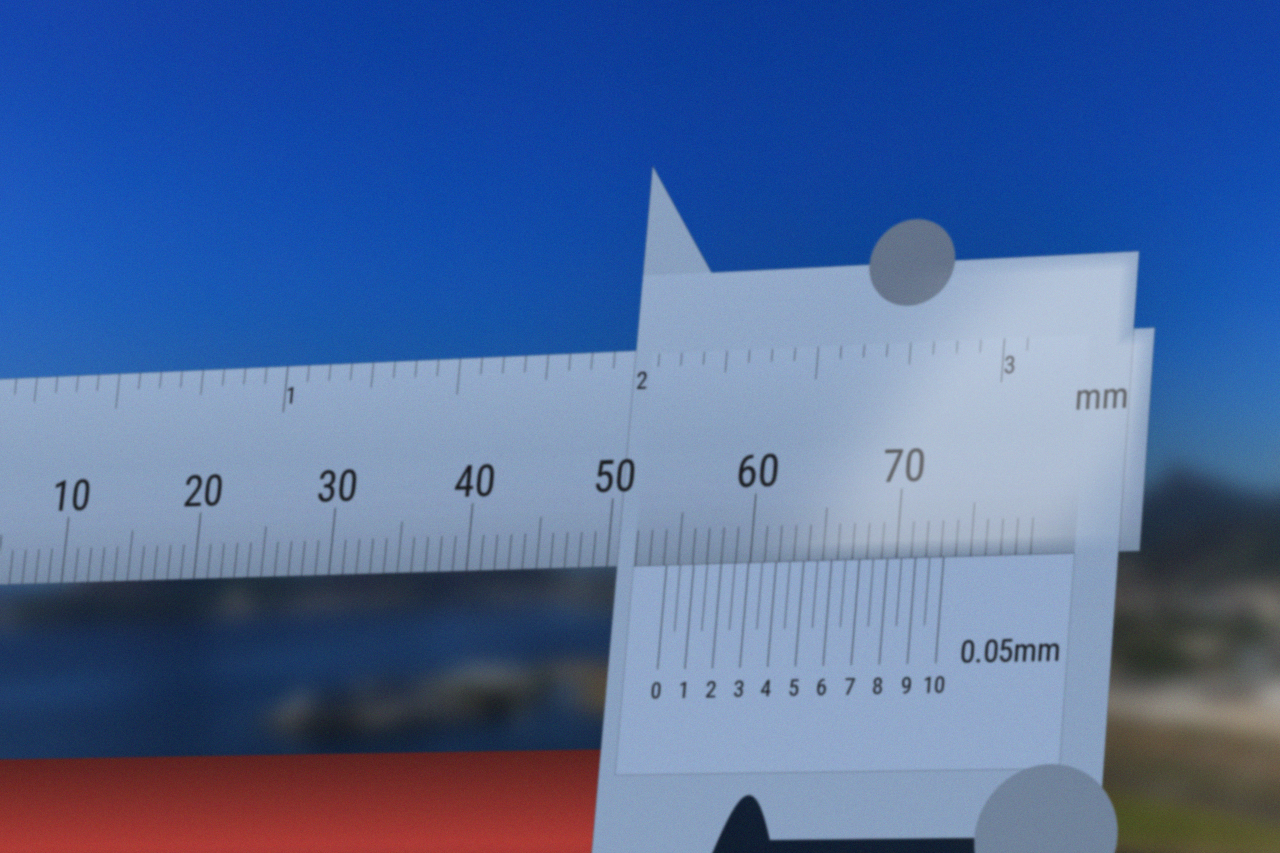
54.2 mm
